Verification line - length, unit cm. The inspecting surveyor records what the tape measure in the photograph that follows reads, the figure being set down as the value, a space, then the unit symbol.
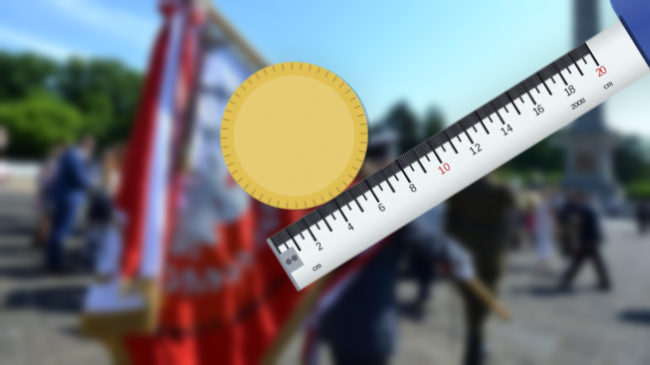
8 cm
